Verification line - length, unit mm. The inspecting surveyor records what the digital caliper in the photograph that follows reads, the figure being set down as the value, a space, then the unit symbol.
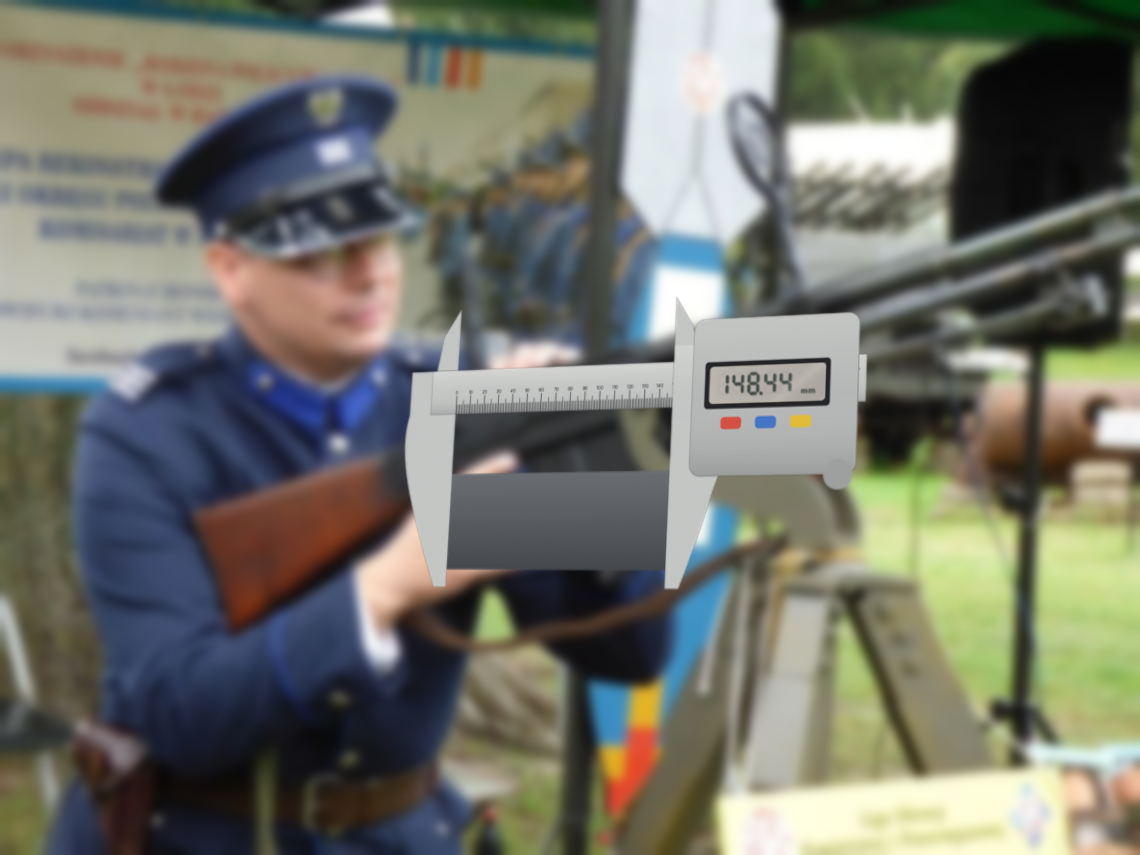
148.44 mm
